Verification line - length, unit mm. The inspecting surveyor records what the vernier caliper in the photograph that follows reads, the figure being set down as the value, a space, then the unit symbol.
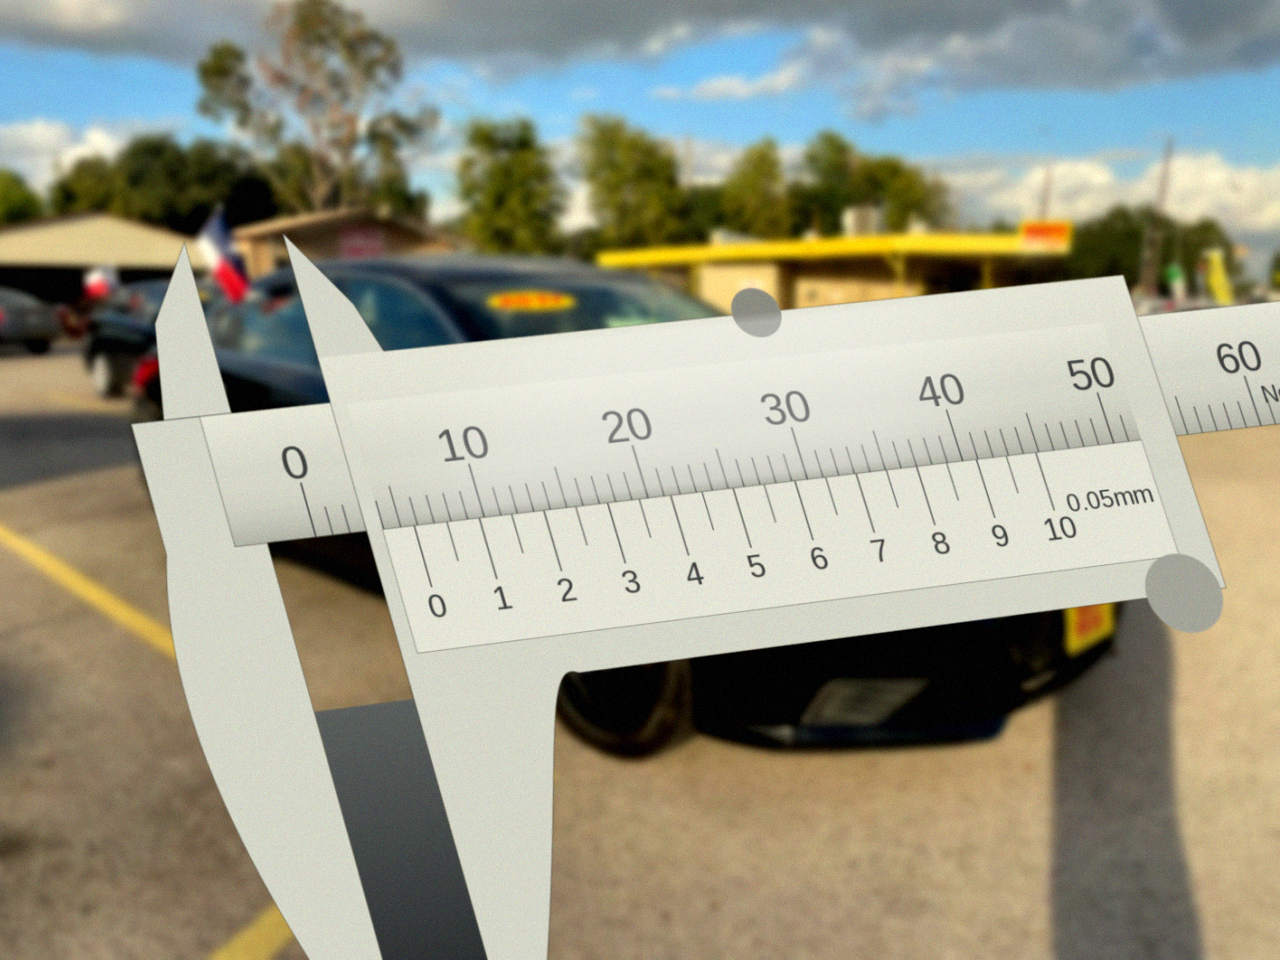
5.8 mm
